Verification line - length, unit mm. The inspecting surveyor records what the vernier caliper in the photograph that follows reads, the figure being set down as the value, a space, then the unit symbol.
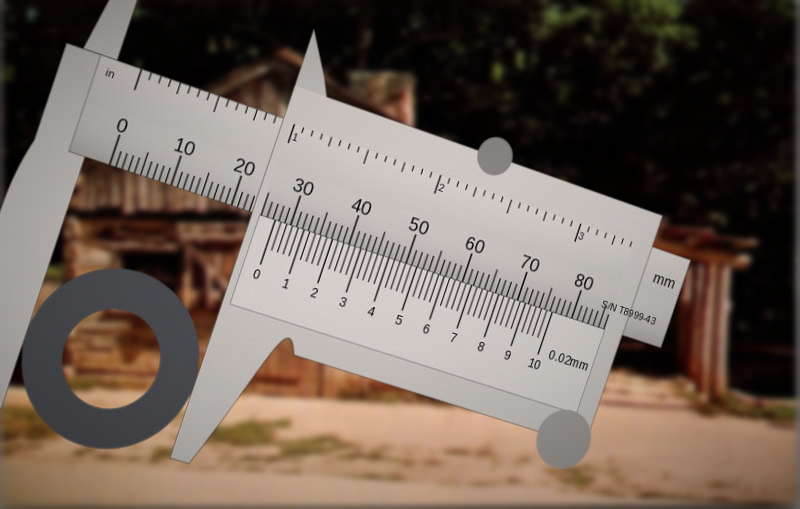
27.4 mm
